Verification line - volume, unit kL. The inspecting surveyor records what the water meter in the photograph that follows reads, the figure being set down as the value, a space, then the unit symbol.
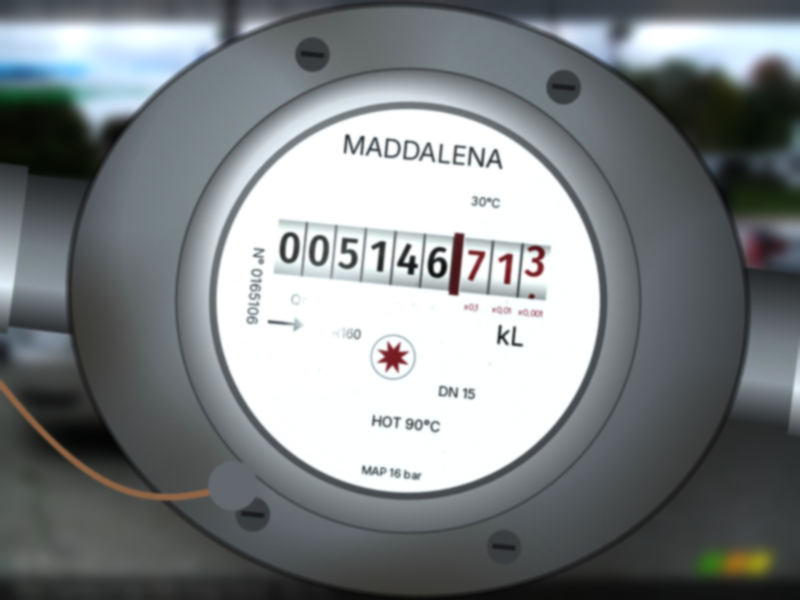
5146.713 kL
